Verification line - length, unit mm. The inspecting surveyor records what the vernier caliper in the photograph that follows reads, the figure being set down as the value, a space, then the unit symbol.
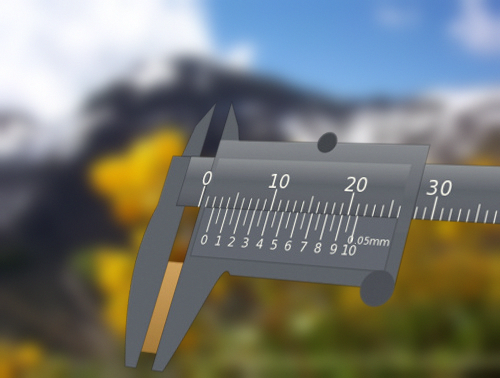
2.2 mm
